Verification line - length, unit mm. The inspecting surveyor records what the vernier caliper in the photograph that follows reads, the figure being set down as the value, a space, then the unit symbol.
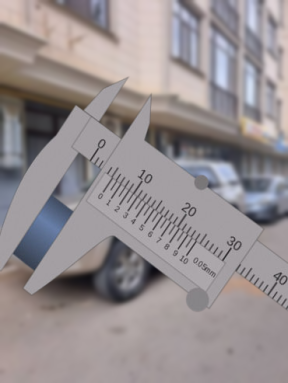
5.2 mm
